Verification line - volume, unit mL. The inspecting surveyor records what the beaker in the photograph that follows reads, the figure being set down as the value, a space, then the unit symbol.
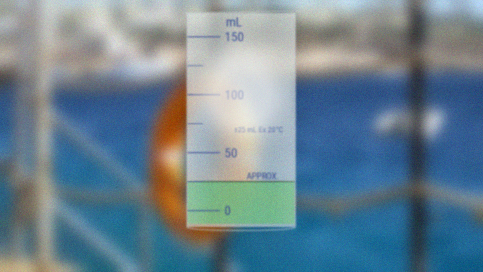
25 mL
